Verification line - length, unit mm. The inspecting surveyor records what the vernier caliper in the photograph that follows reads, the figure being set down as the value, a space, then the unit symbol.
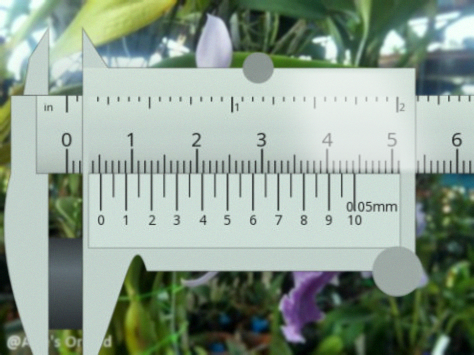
5.2 mm
